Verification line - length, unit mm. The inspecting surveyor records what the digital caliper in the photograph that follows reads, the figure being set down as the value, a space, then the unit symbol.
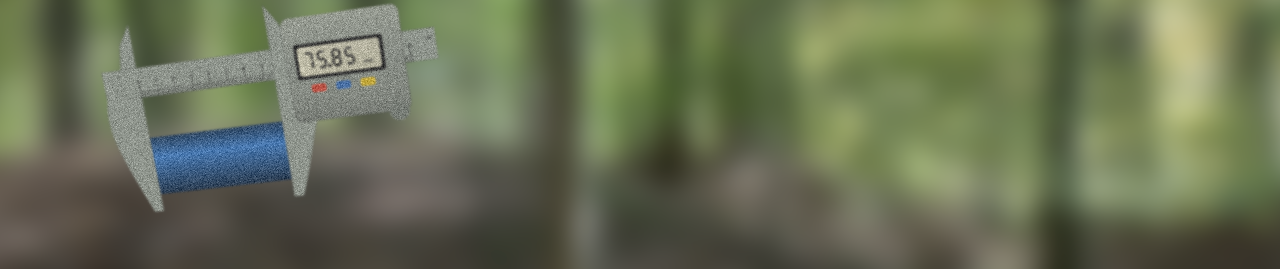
75.85 mm
